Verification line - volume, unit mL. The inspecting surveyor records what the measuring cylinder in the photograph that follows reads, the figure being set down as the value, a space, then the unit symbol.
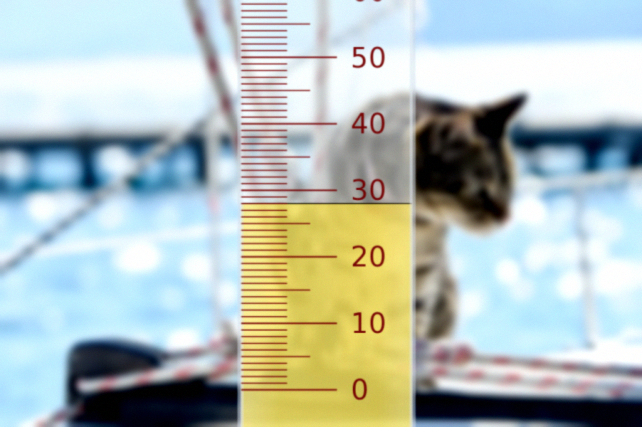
28 mL
